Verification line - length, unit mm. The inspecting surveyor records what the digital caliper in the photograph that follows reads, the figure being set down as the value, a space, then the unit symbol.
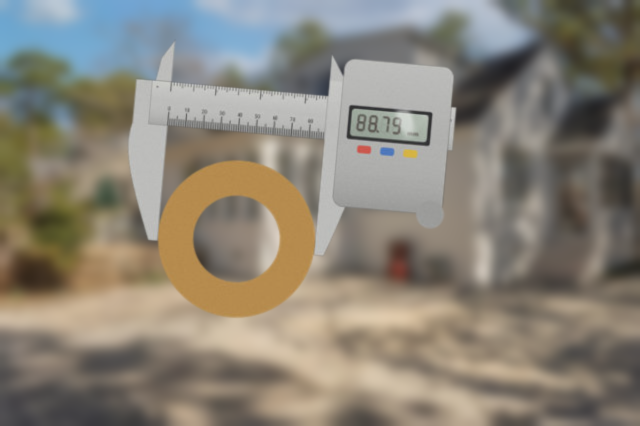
88.79 mm
